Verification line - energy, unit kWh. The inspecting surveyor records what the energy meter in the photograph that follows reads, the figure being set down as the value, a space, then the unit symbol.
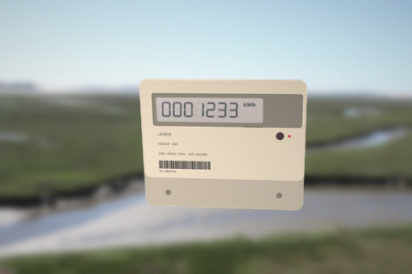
1233 kWh
